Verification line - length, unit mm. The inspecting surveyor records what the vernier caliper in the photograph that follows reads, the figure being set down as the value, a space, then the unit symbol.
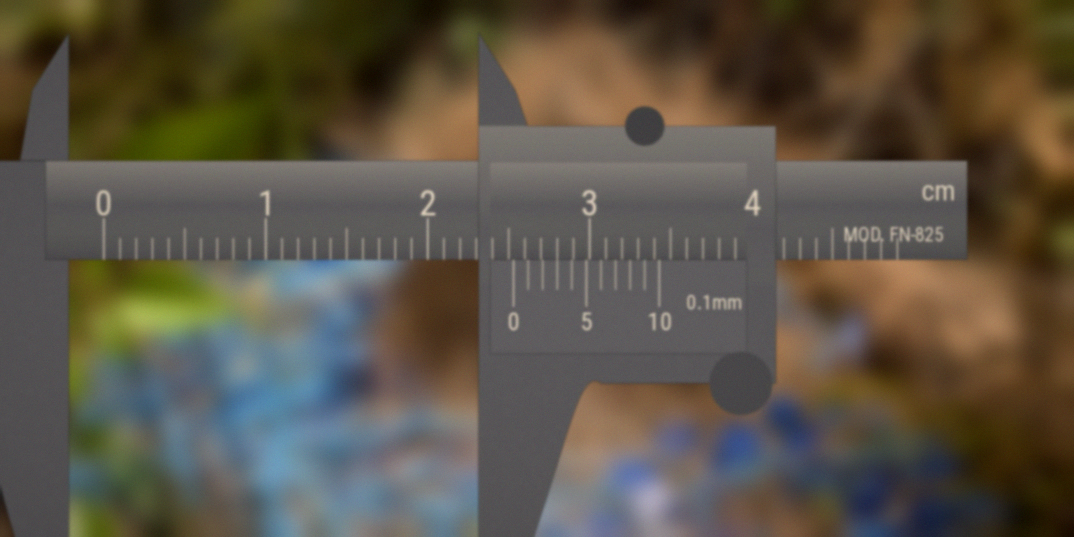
25.3 mm
